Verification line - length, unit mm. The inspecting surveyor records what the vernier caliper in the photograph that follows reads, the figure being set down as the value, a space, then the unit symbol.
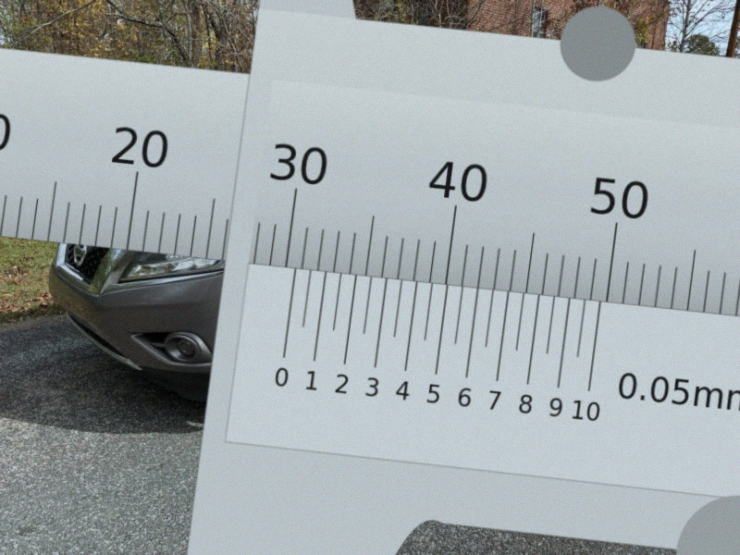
30.6 mm
